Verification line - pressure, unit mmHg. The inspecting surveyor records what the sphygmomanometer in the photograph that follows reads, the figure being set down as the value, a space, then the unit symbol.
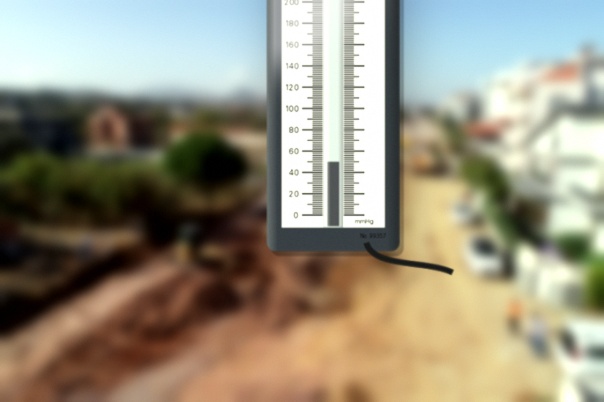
50 mmHg
